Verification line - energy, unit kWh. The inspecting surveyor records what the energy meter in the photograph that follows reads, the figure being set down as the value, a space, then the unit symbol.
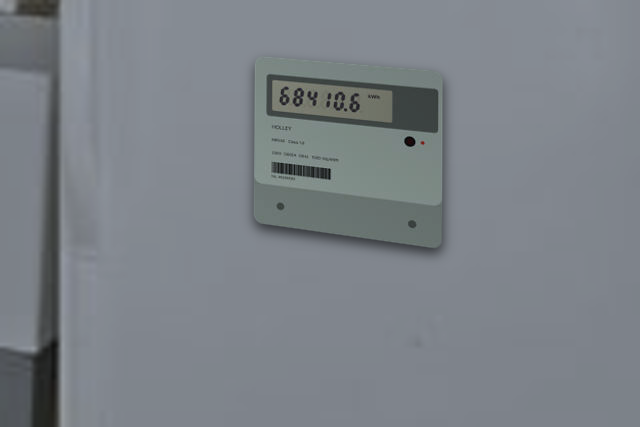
68410.6 kWh
